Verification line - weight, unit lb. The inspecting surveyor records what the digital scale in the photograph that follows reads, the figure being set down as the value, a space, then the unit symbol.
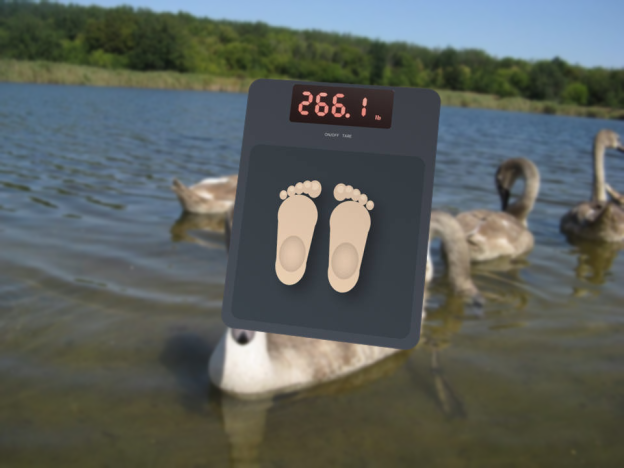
266.1 lb
